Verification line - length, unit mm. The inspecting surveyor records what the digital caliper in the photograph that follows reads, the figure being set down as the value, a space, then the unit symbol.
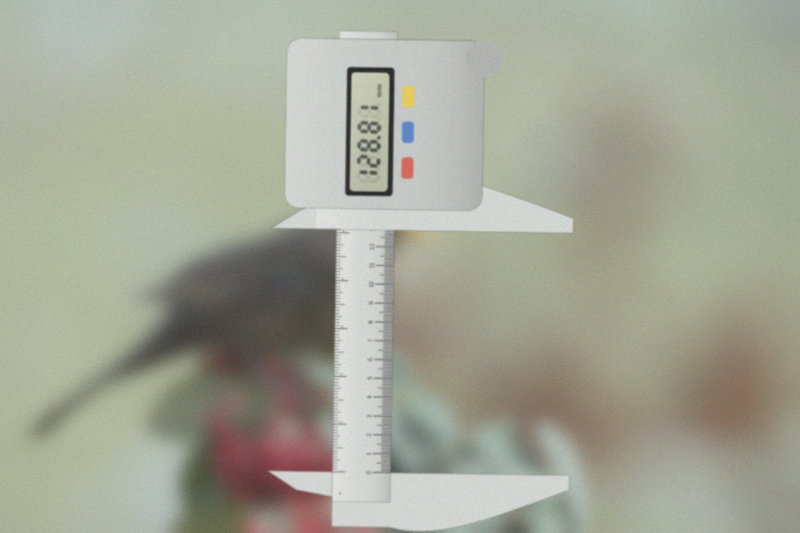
128.81 mm
